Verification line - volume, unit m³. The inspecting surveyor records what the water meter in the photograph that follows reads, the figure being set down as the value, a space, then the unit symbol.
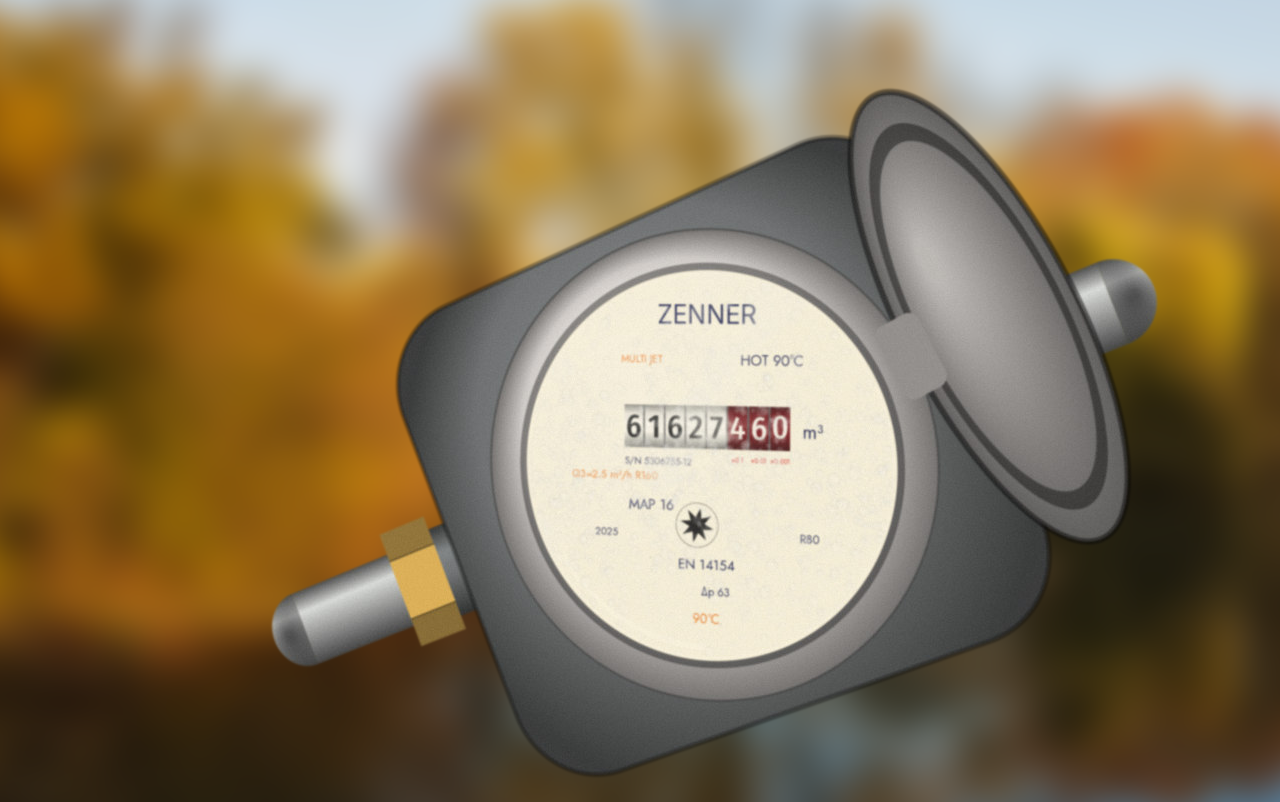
61627.460 m³
